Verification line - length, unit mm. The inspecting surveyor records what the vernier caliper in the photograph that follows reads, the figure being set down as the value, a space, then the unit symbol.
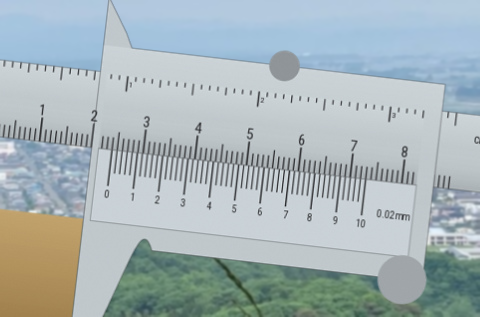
24.0 mm
